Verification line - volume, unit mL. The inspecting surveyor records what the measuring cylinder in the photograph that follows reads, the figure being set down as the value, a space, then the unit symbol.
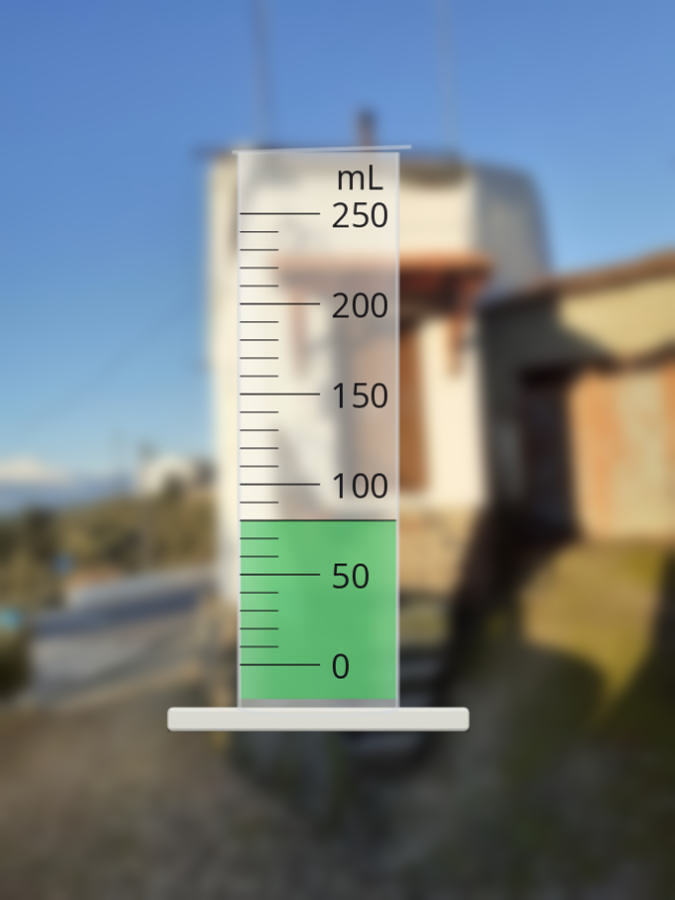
80 mL
